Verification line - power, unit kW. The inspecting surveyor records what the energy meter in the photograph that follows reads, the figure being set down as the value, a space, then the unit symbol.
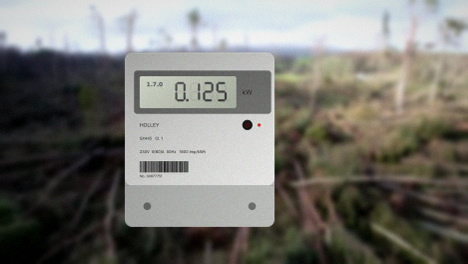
0.125 kW
